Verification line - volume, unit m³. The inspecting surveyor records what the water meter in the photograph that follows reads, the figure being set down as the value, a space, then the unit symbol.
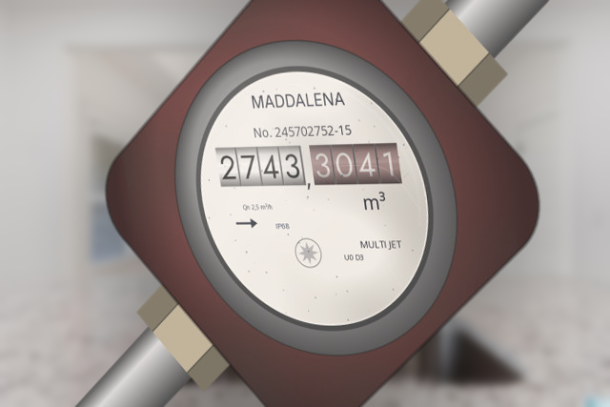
2743.3041 m³
